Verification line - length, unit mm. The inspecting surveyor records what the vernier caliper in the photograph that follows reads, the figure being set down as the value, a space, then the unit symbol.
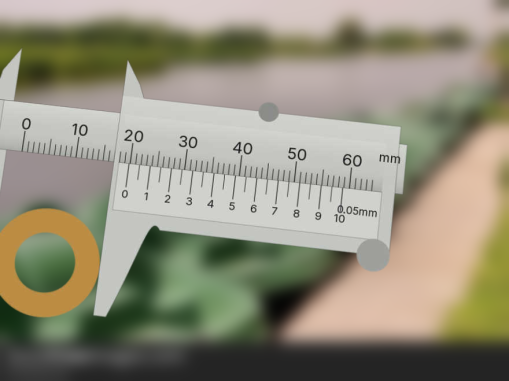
19.8 mm
